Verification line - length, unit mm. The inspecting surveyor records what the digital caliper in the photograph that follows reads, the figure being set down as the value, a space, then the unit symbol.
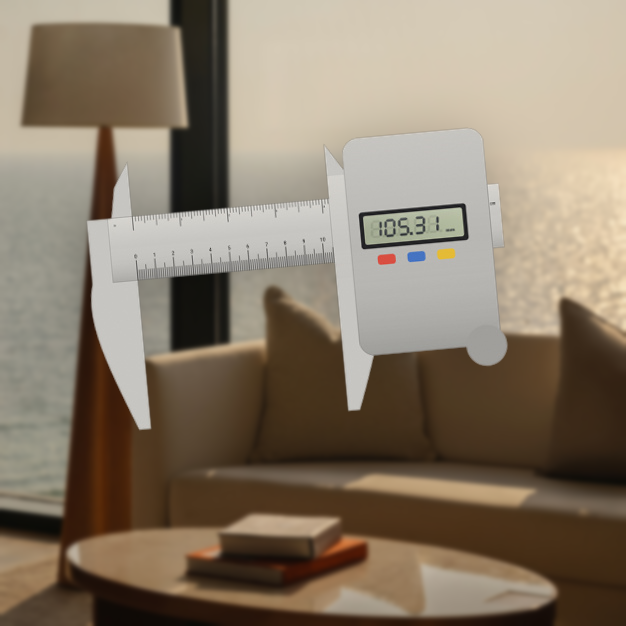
105.31 mm
